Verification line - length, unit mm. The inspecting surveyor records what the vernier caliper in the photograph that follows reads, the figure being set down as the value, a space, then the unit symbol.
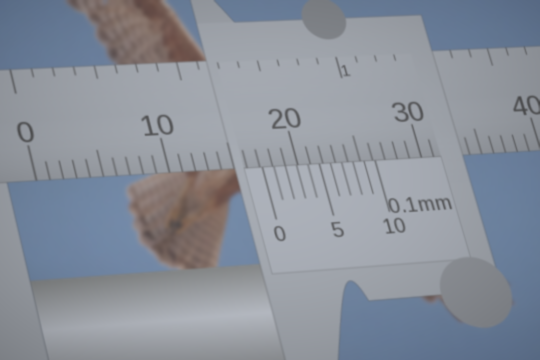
17.2 mm
